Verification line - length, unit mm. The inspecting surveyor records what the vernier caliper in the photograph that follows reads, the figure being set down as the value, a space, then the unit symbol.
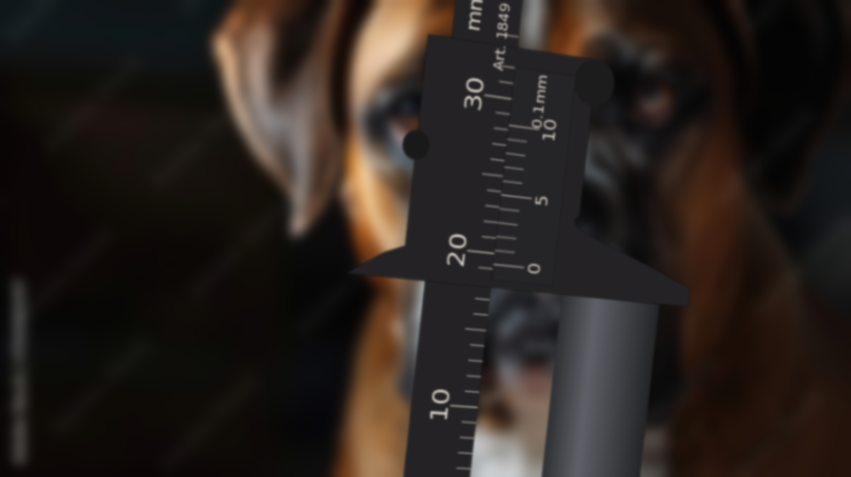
19.3 mm
